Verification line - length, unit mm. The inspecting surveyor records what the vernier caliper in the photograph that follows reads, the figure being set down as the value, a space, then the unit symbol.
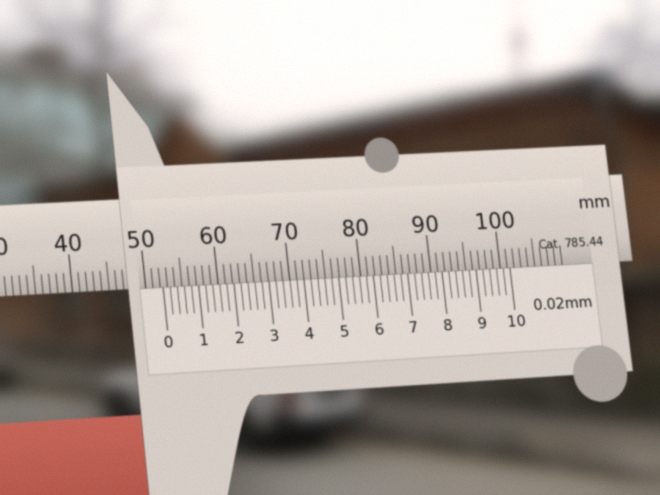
52.4 mm
